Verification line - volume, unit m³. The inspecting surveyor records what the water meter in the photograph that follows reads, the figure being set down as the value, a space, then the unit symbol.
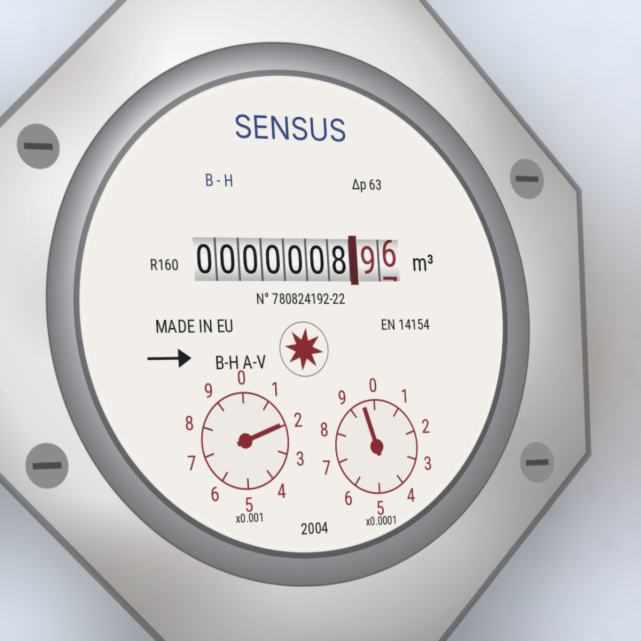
8.9619 m³
